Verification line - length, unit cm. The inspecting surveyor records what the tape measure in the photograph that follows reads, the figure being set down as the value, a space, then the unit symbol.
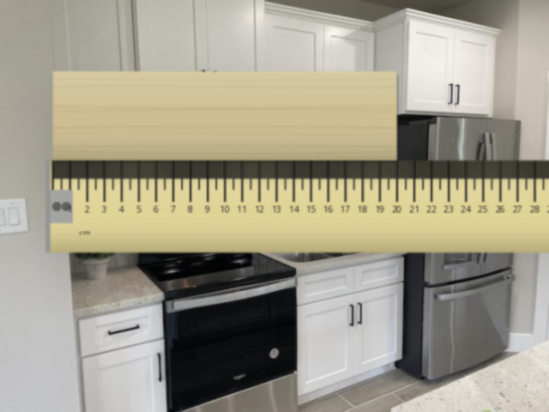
20 cm
